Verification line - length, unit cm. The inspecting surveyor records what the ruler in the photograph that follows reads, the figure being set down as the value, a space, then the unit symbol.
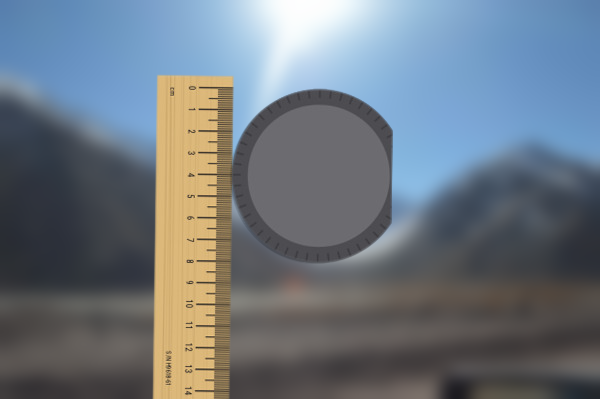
8 cm
